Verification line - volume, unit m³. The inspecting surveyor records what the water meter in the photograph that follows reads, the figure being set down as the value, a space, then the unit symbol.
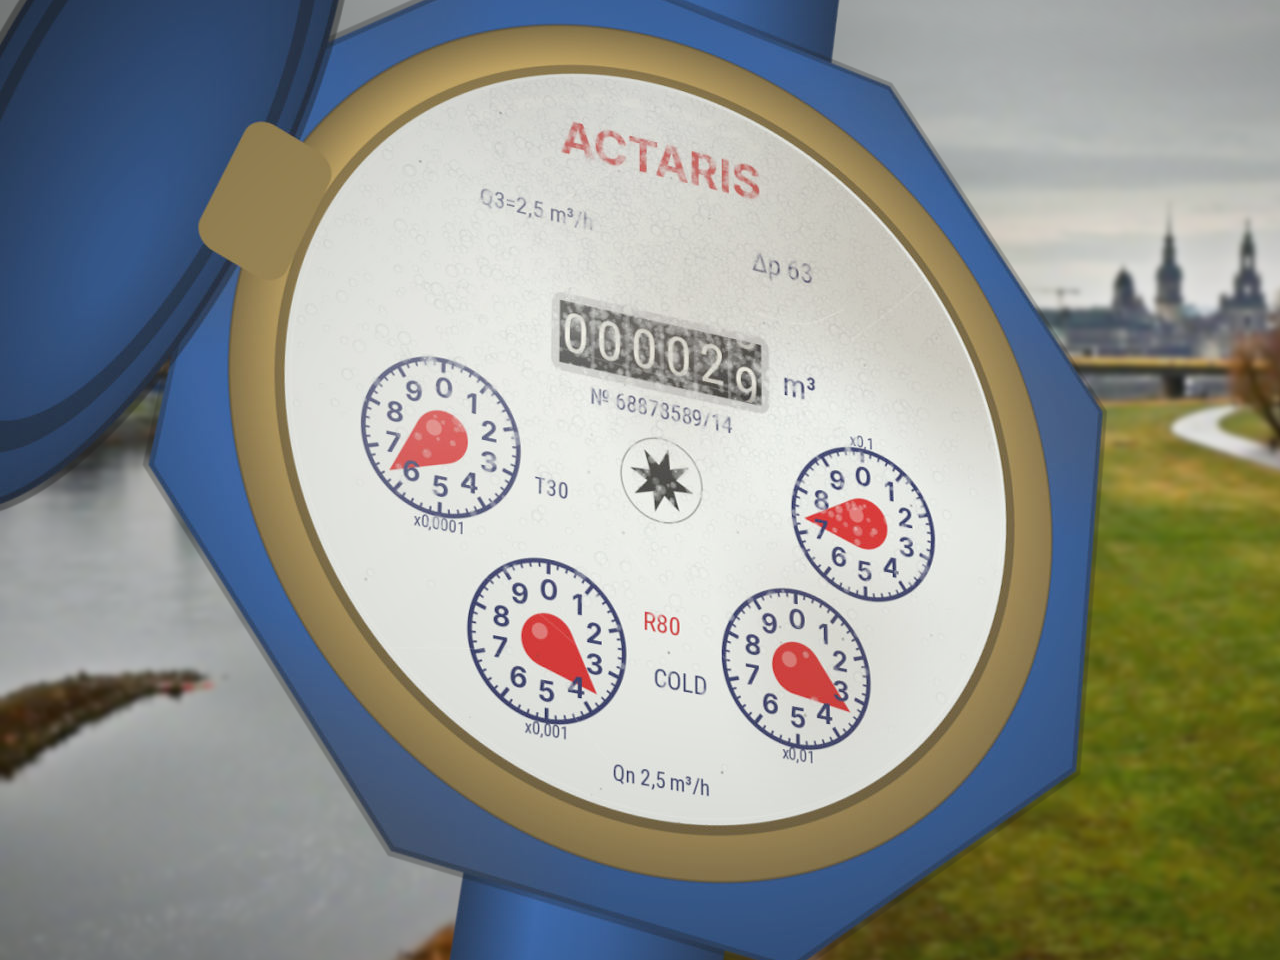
28.7336 m³
